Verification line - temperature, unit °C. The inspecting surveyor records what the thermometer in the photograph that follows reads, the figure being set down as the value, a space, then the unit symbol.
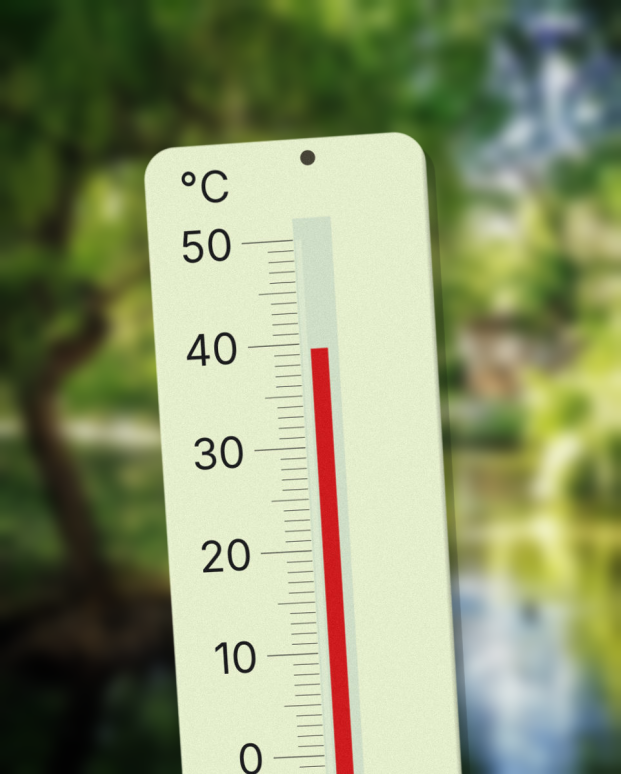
39.5 °C
